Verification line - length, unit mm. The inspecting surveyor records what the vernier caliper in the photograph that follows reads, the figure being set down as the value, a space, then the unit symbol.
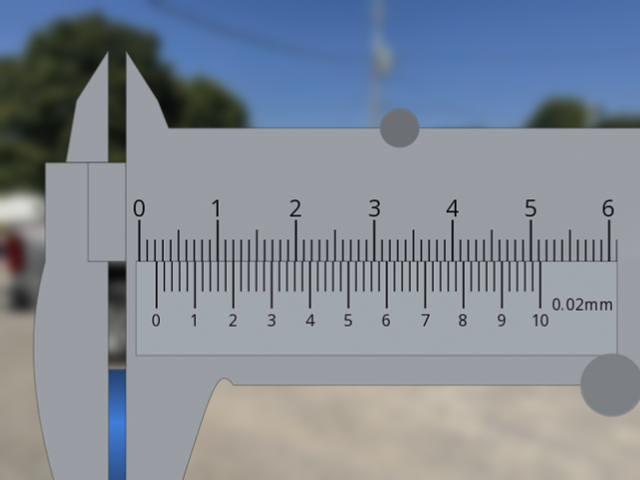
2.2 mm
